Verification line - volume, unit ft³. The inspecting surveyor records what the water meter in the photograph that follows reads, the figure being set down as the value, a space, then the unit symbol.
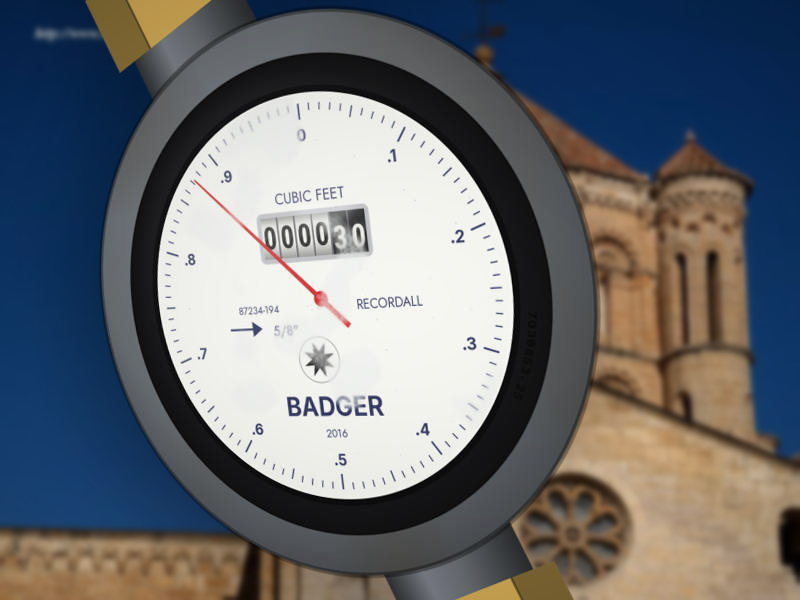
29.87 ft³
